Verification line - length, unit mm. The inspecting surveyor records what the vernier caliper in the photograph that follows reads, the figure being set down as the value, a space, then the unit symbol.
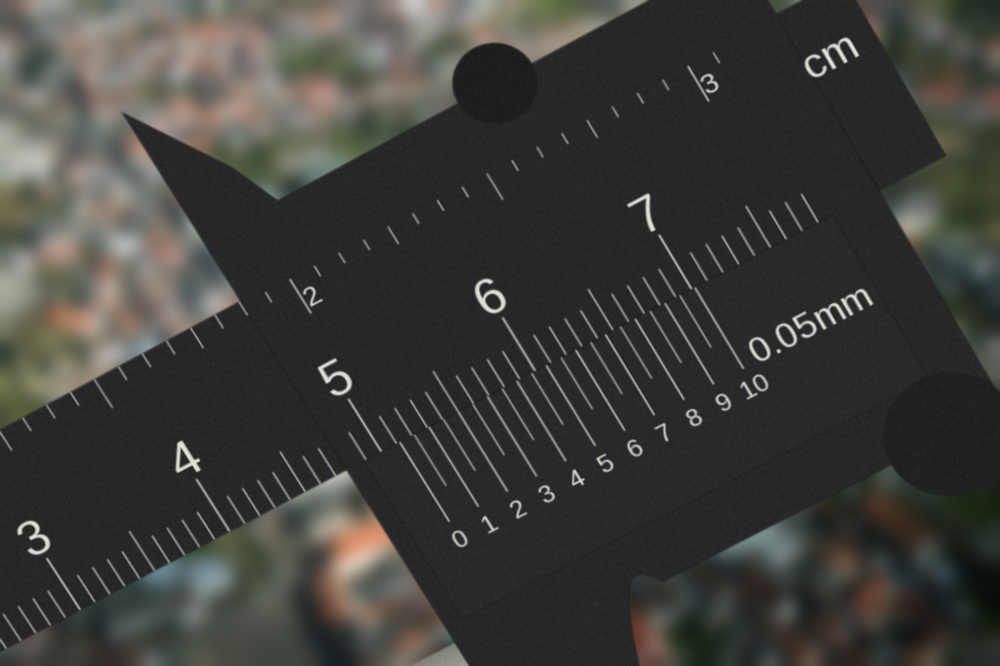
51.2 mm
